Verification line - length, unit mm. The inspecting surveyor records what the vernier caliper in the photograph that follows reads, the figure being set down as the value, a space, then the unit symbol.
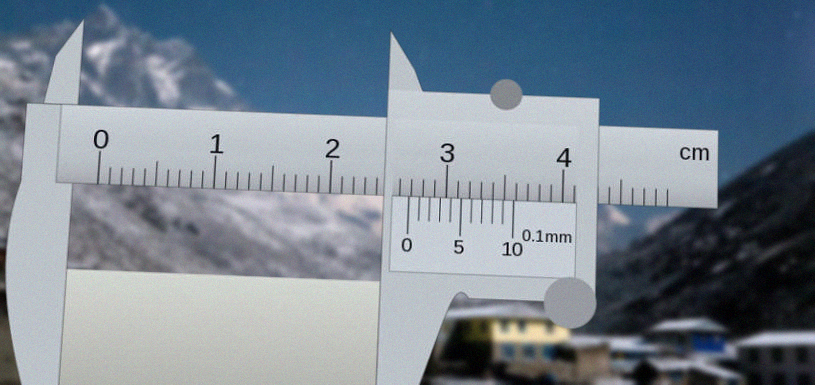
26.8 mm
